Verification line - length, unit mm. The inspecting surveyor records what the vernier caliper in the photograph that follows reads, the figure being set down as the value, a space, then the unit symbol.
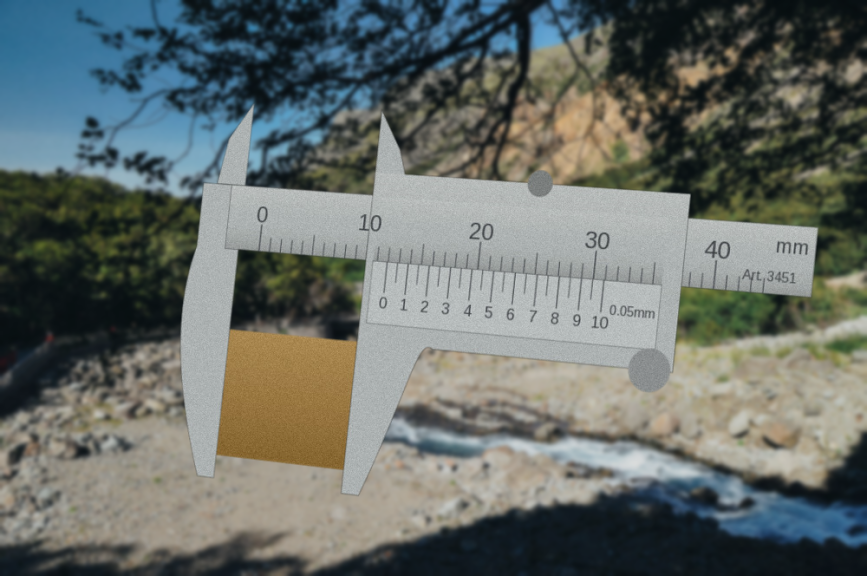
11.9 mm
